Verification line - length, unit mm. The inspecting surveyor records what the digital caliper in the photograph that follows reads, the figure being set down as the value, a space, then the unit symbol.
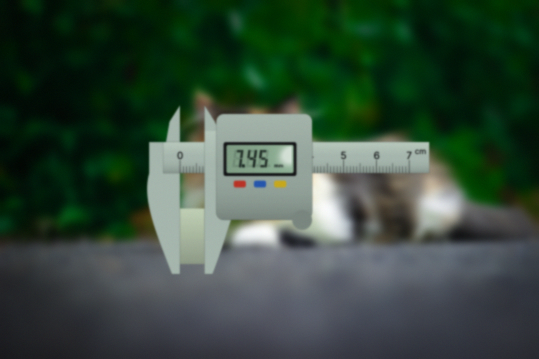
7.45 mm
